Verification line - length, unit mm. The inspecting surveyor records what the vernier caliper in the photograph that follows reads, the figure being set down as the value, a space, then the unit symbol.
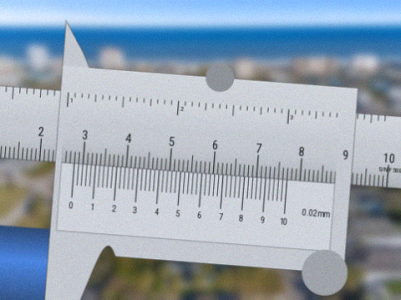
28.0 mm
